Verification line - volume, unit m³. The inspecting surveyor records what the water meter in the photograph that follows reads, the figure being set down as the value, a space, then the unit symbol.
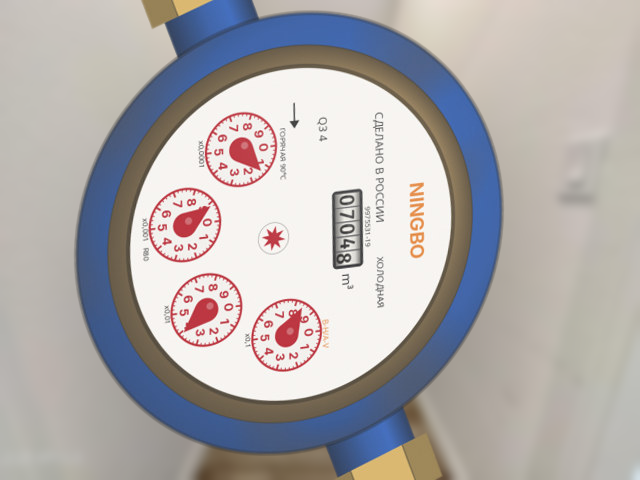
7047.8391 m³
